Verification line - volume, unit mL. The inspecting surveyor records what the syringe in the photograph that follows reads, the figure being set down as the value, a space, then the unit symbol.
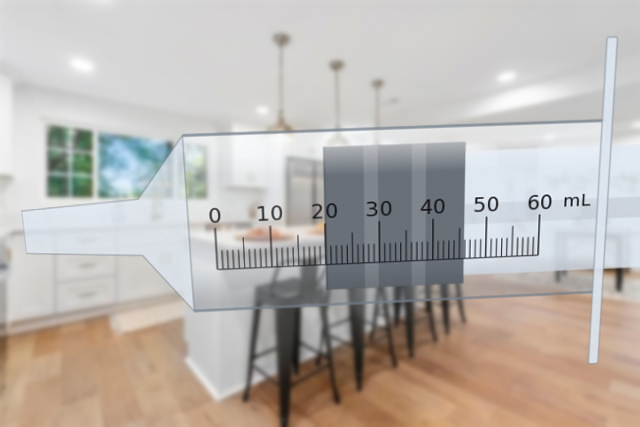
20 mL
